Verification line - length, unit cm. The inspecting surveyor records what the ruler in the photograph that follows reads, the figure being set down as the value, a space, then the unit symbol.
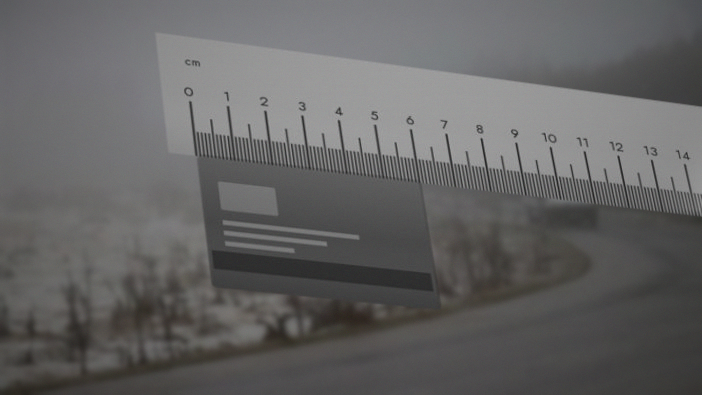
6 cm
